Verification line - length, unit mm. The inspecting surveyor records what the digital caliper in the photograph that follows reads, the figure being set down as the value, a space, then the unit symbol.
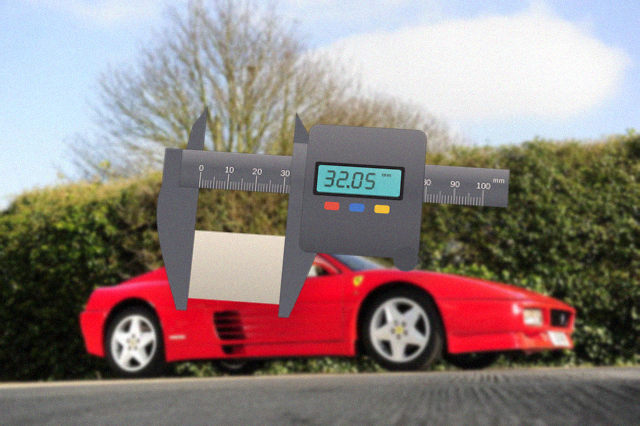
32.05 mm
